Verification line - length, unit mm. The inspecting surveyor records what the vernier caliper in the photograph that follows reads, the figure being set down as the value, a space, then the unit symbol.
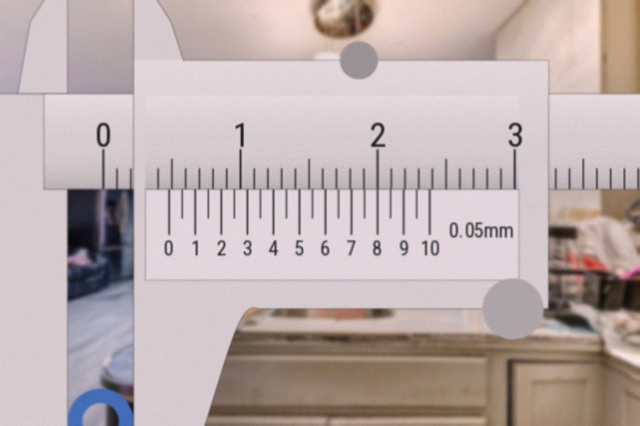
4.8 mm
